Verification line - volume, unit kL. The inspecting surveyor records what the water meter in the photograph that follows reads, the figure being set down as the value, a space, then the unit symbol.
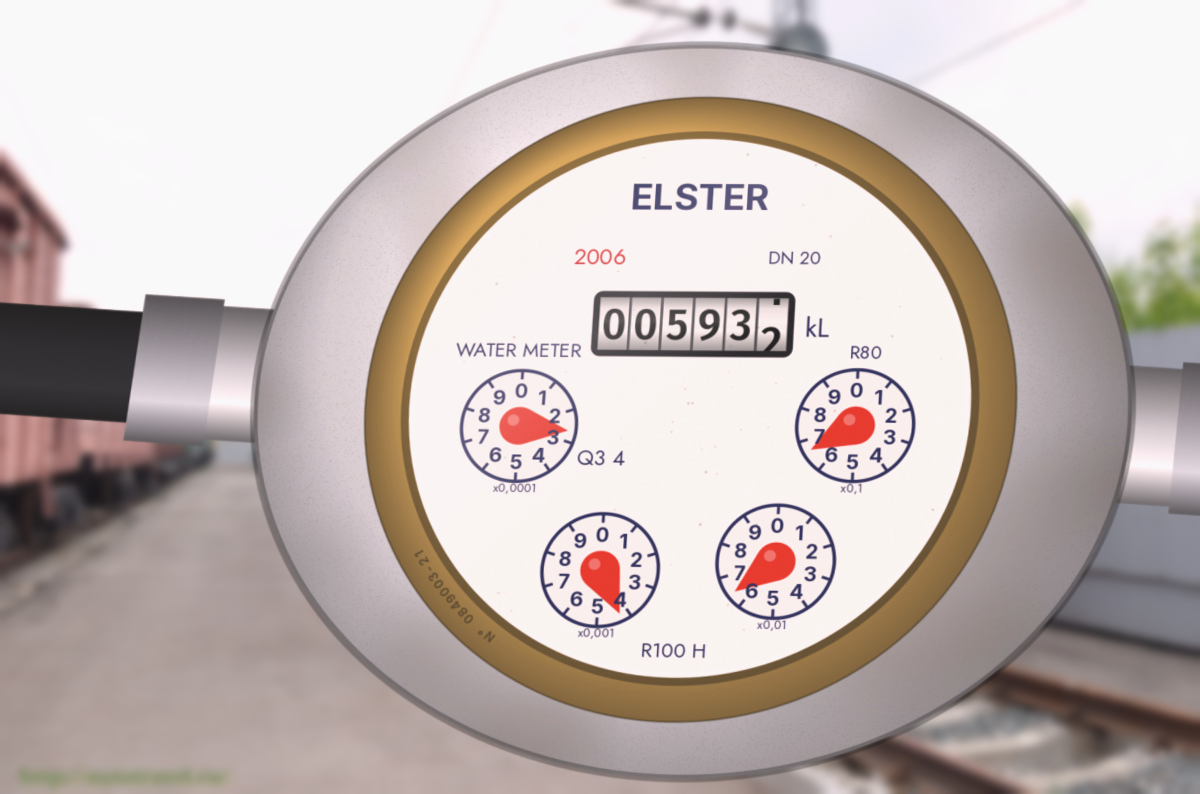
5931.6642 kL
